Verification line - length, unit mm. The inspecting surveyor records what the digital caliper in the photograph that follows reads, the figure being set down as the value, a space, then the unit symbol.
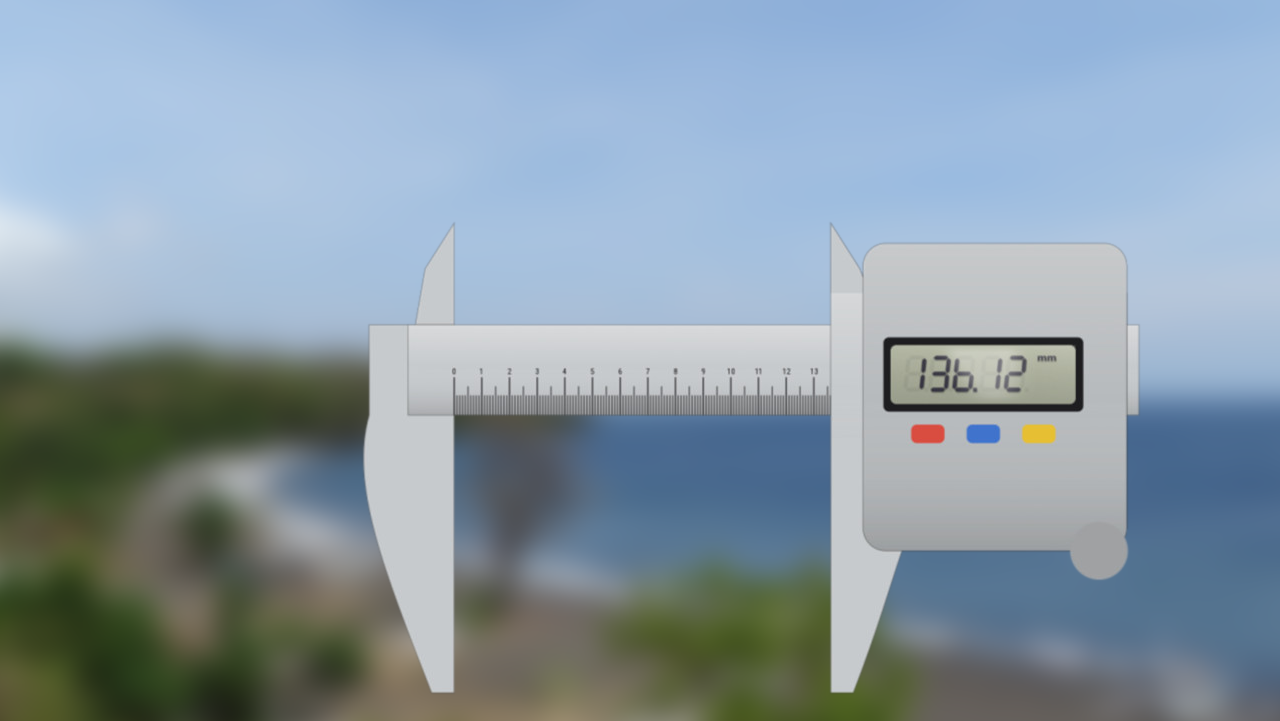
136.12 mm
